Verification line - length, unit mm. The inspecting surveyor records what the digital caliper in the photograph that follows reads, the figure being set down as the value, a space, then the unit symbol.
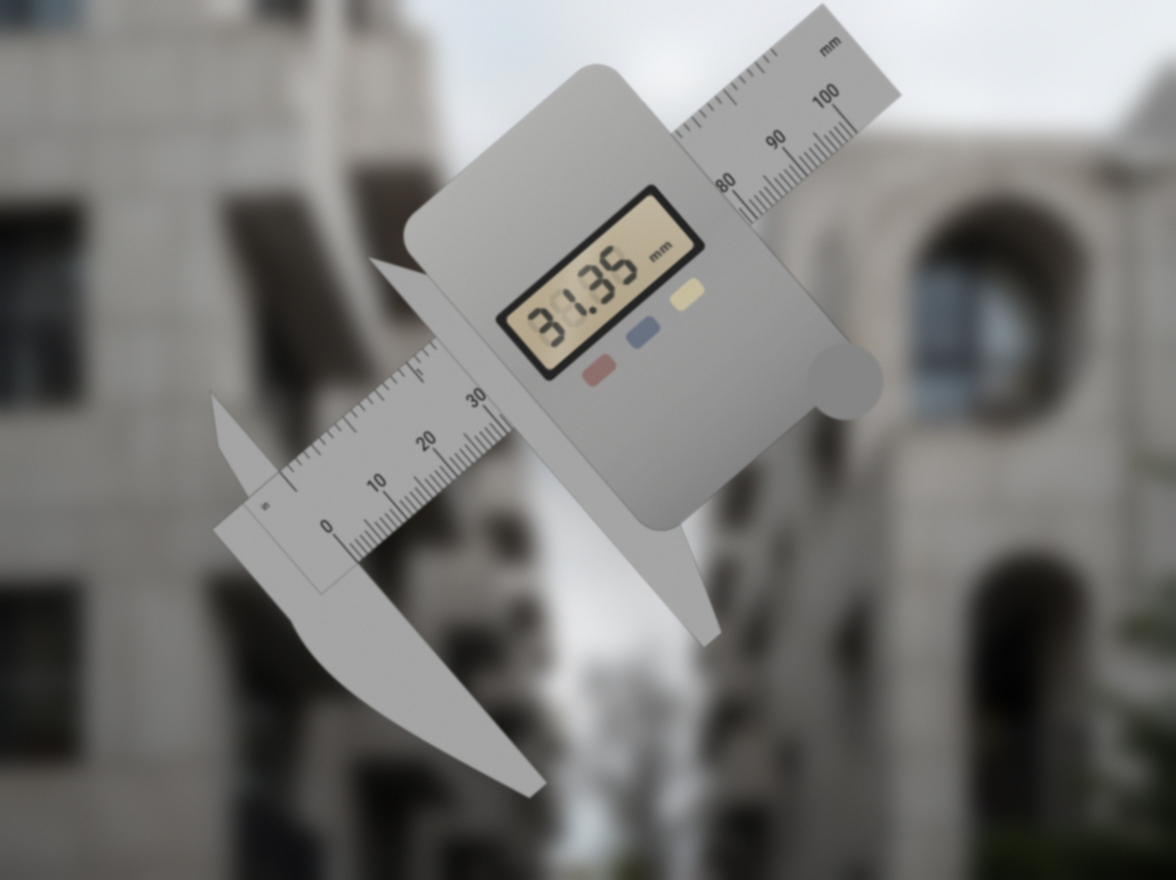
31.35 mm
